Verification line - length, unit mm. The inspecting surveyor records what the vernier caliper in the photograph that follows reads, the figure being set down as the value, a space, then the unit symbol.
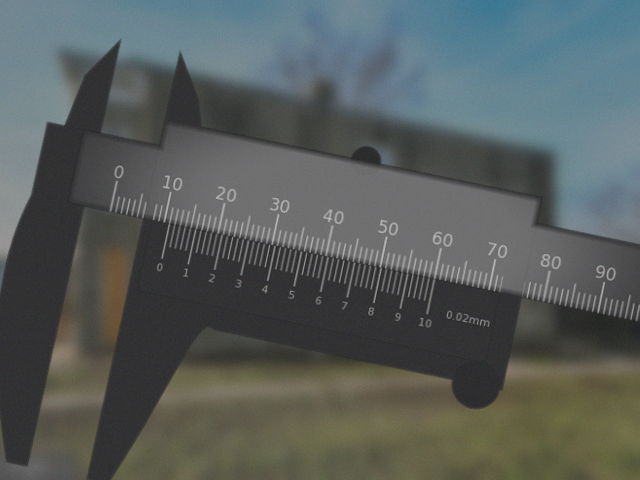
11.0 mm
